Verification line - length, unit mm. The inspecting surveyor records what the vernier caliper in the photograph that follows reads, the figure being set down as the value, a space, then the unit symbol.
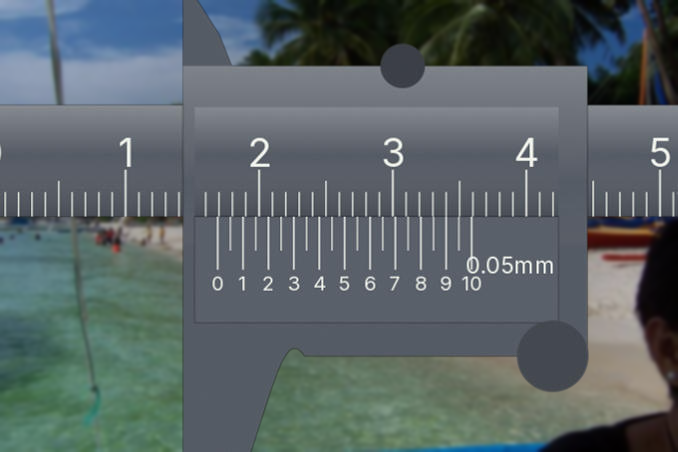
16.9 mm
